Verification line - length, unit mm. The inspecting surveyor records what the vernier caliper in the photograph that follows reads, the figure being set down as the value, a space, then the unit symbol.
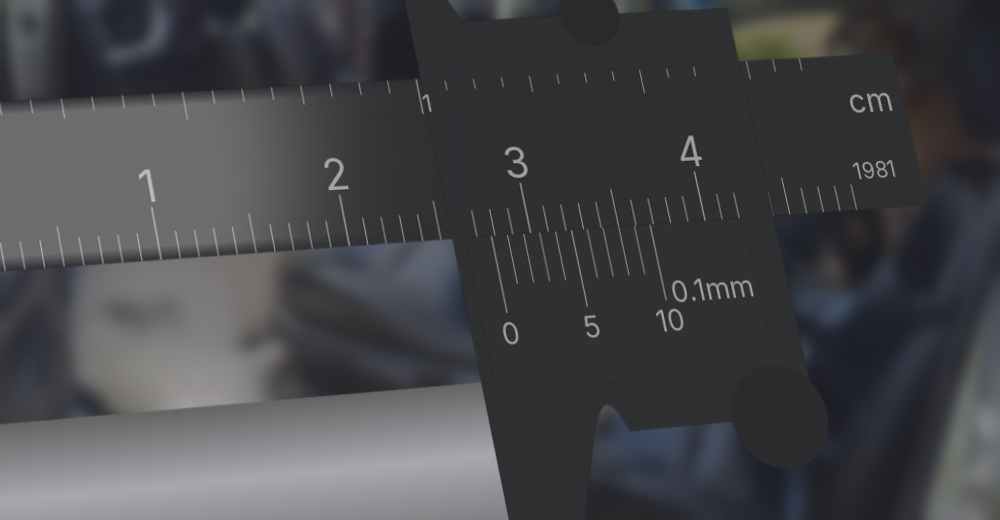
27.8 mm
